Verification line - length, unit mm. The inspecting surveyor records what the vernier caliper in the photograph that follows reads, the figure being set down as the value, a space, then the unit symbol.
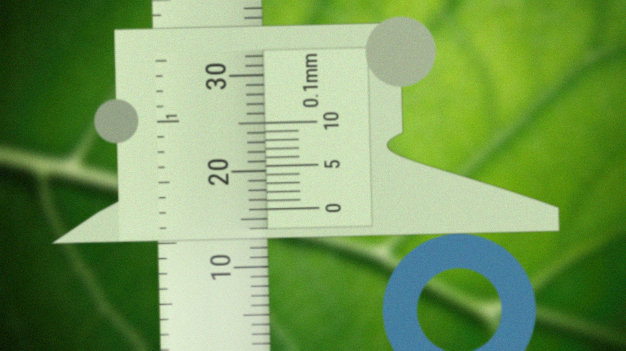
16.0 mm
